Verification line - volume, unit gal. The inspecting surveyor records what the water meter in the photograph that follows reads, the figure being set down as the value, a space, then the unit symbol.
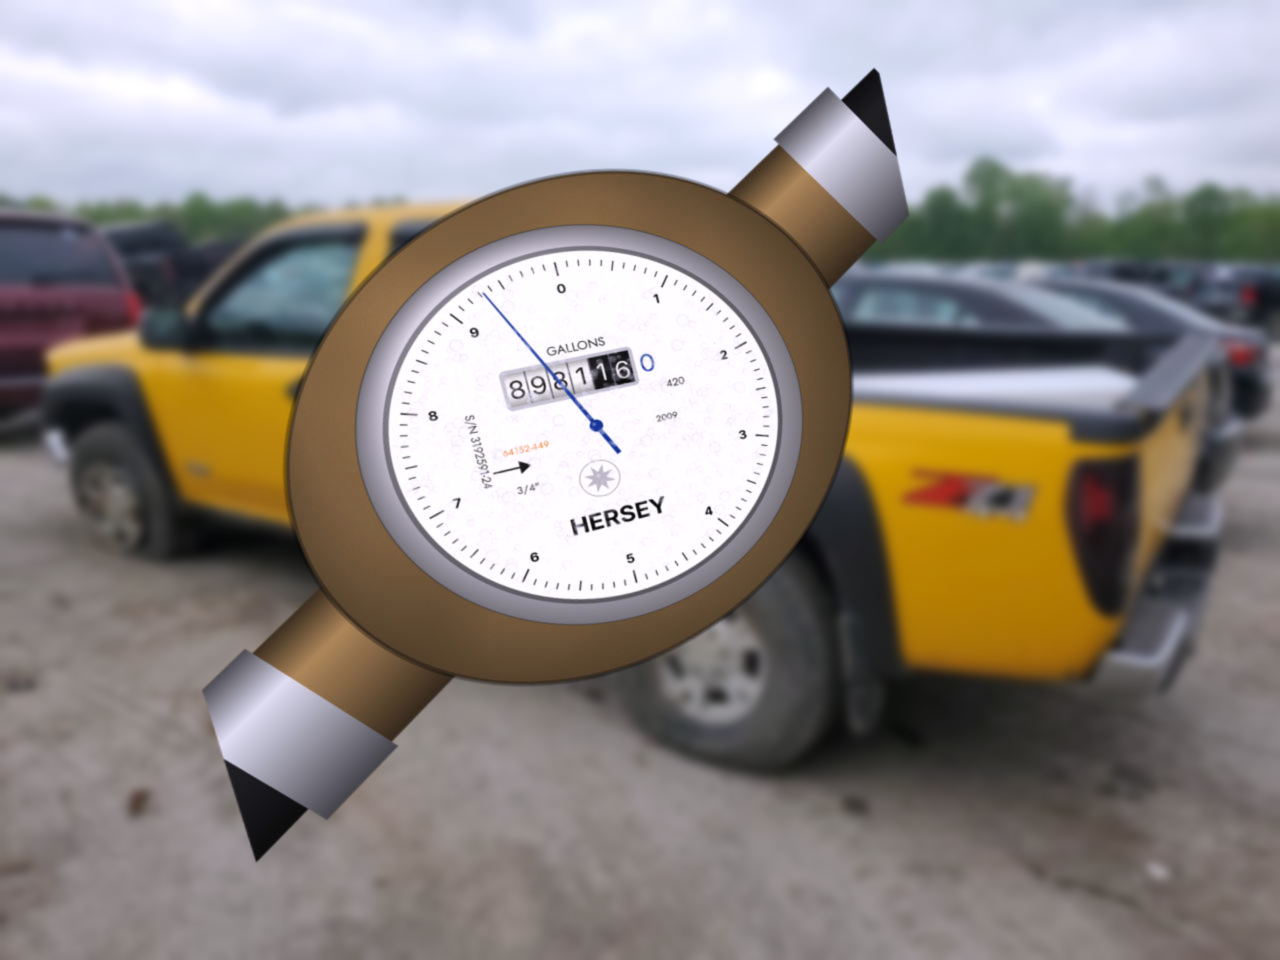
8981159.3 gal
